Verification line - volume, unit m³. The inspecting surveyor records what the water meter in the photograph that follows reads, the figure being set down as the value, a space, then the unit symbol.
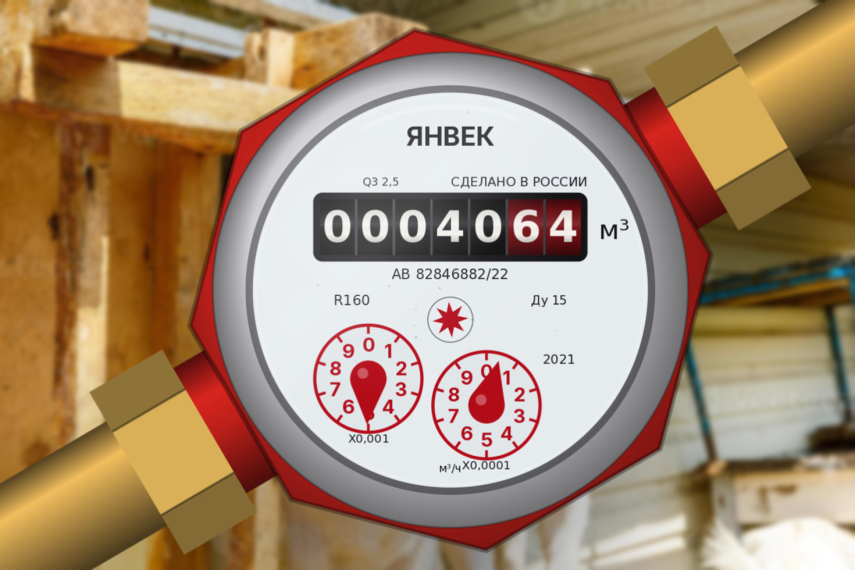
40.6450 m³
